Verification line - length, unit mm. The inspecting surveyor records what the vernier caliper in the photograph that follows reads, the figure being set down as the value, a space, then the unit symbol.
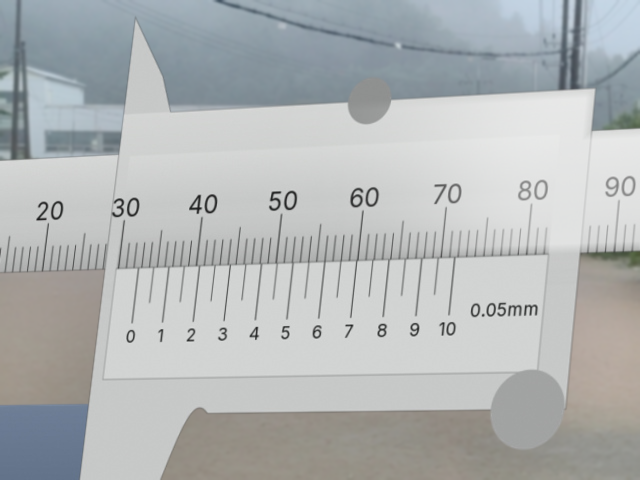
32.6 mm
